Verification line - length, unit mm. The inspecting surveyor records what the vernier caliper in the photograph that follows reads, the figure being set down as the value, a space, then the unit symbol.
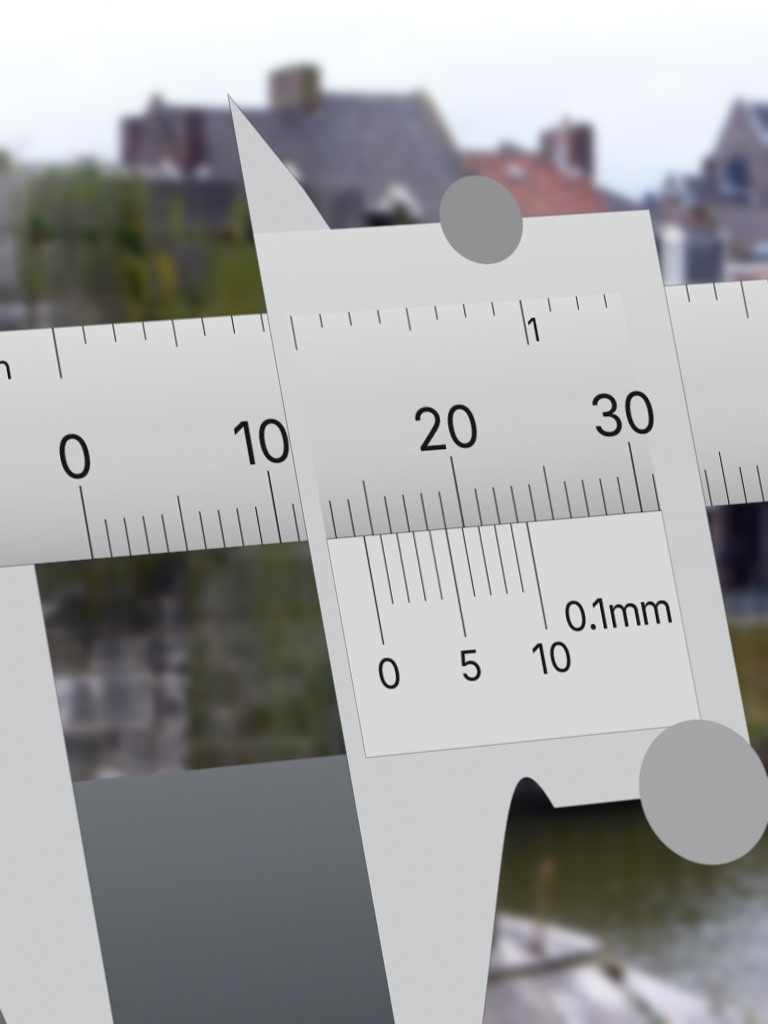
14.5 mm
